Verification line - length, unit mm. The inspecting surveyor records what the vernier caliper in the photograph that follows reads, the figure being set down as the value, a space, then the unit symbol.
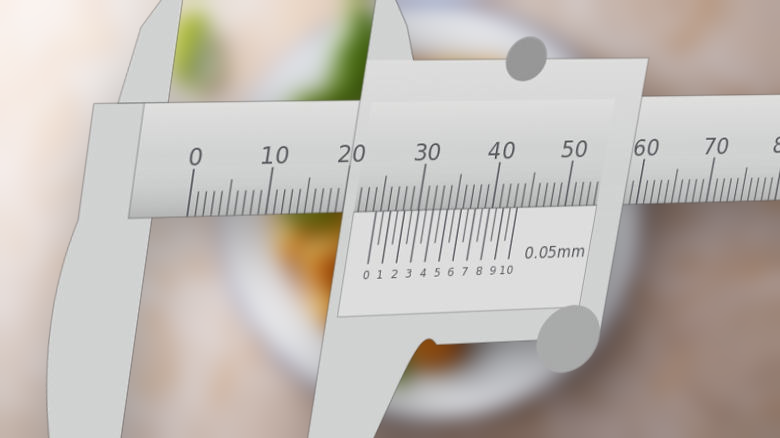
24.4 mm
